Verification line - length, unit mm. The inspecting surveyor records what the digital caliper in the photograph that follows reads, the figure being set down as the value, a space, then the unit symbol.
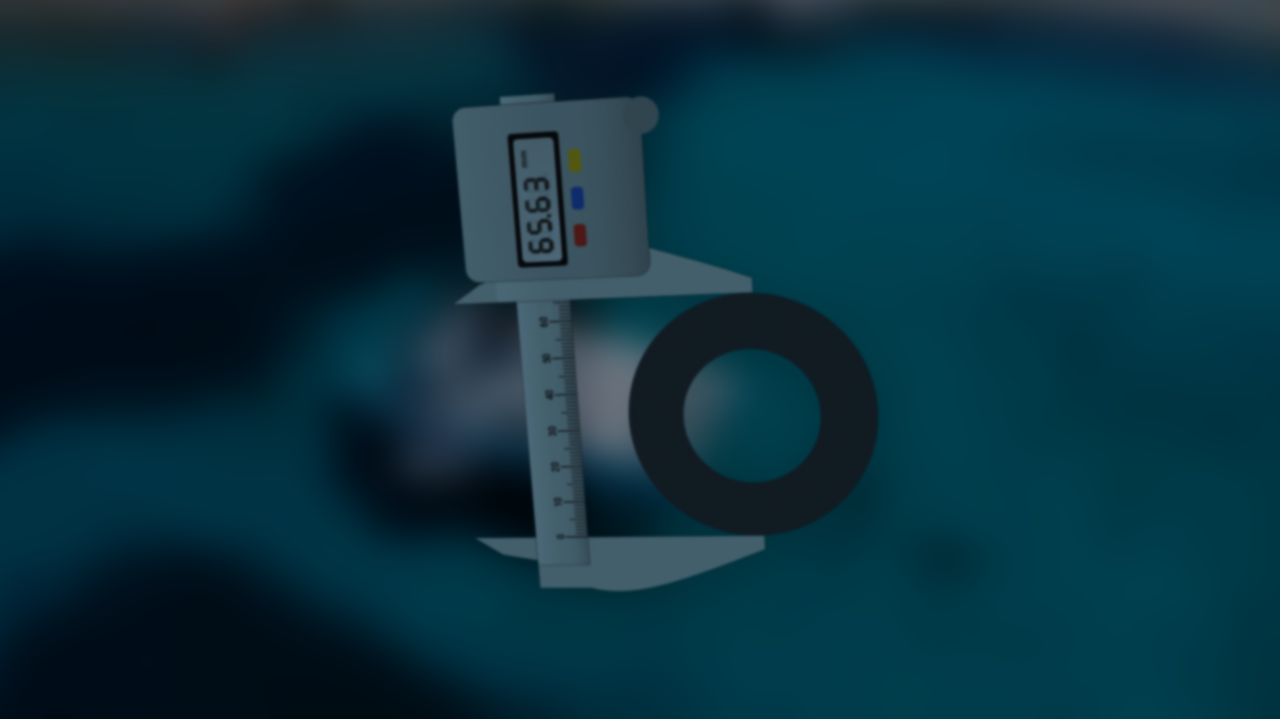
65.63 mm
